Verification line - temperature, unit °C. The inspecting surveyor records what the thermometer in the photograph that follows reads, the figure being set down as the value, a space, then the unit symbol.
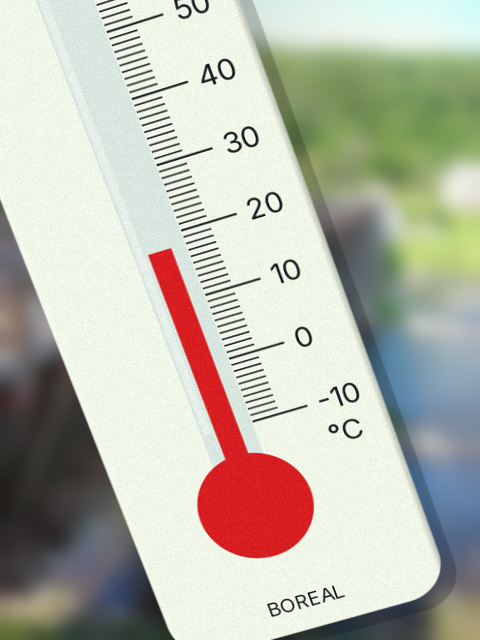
18 °C
